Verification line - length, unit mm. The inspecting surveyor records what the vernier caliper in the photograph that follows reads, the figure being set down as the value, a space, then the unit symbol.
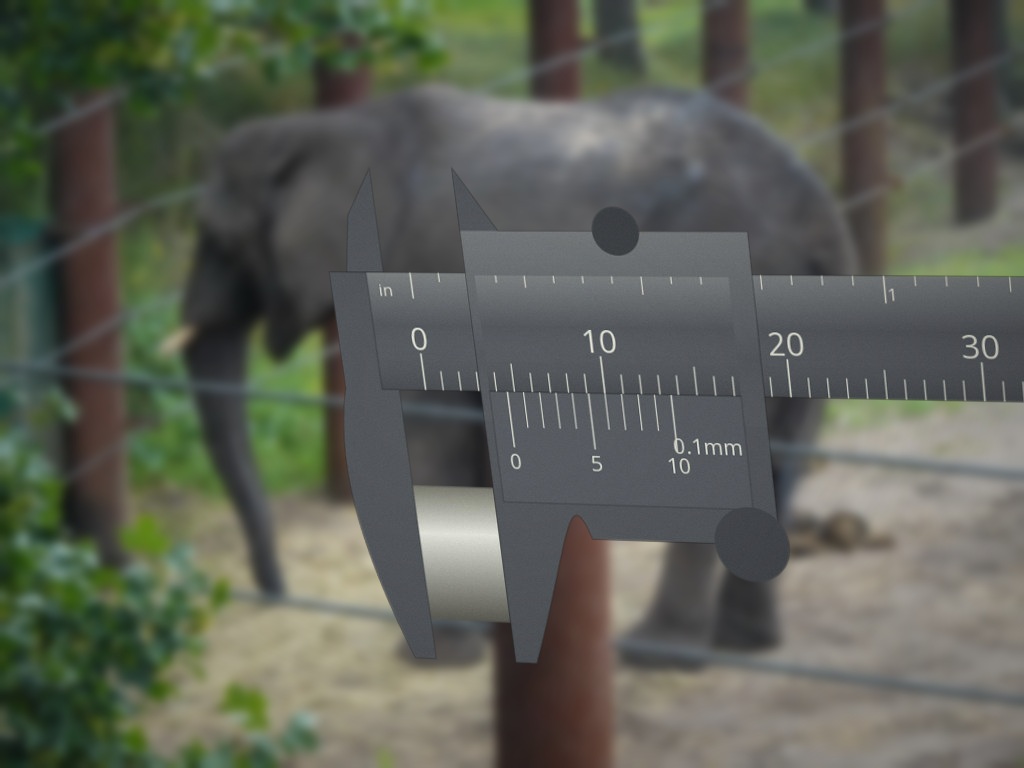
4.6 mm
